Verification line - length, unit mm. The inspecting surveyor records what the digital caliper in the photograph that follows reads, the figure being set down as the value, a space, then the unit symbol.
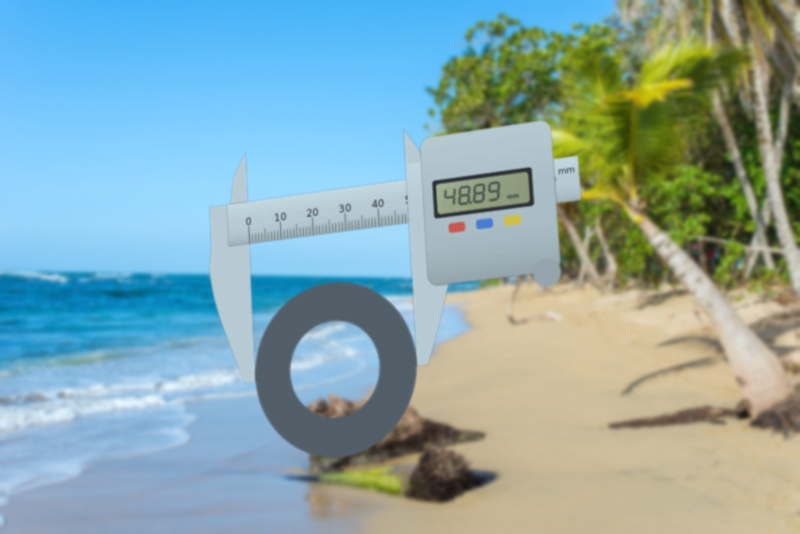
48.89 mm
